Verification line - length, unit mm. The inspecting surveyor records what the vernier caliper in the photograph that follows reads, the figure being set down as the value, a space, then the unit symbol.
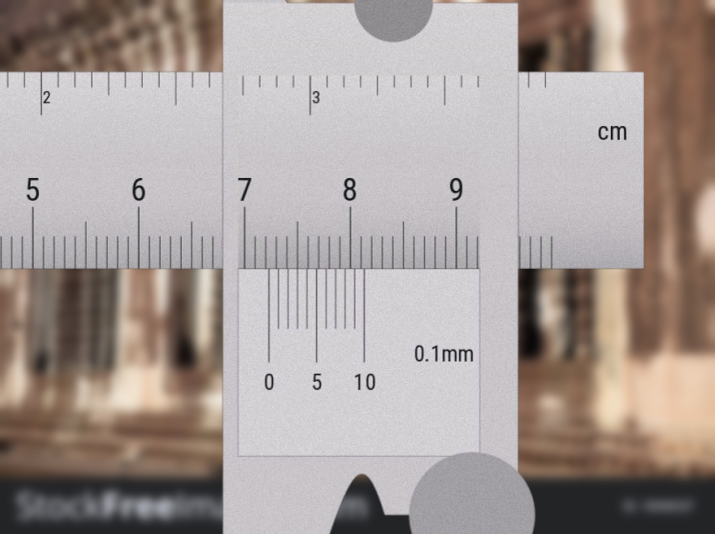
72.3 mm
